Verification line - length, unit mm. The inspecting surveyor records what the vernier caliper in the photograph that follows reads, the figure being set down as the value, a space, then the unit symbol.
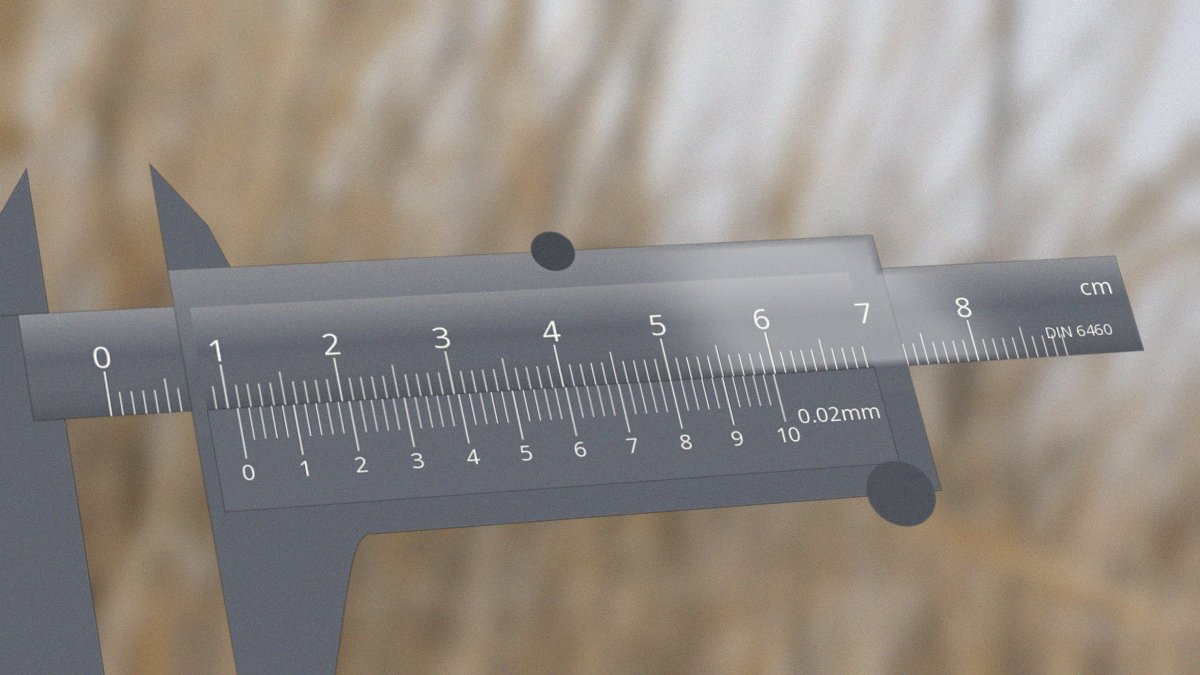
10.8 mm
